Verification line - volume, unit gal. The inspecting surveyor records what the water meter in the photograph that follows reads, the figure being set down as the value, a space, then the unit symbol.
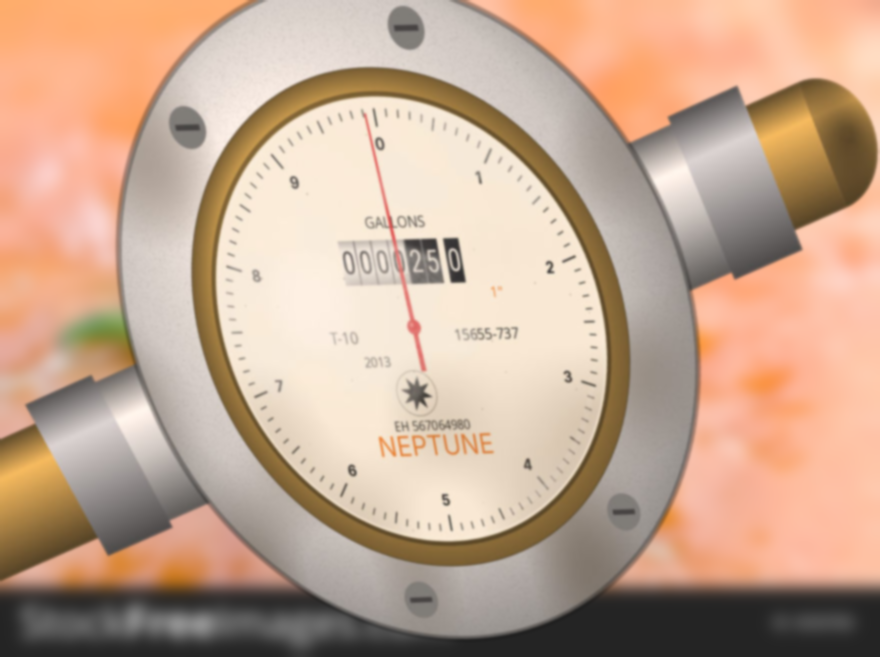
249.9 gal
